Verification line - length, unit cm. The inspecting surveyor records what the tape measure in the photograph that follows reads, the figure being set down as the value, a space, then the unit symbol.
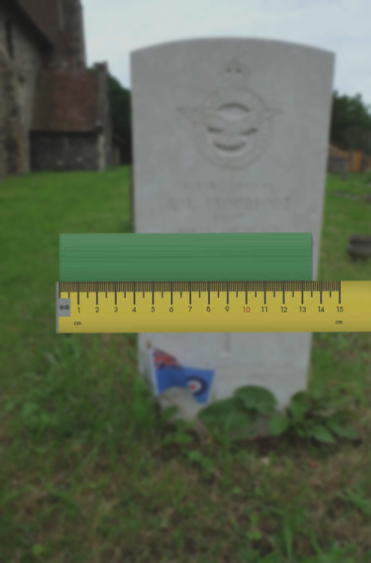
13.5 cm
